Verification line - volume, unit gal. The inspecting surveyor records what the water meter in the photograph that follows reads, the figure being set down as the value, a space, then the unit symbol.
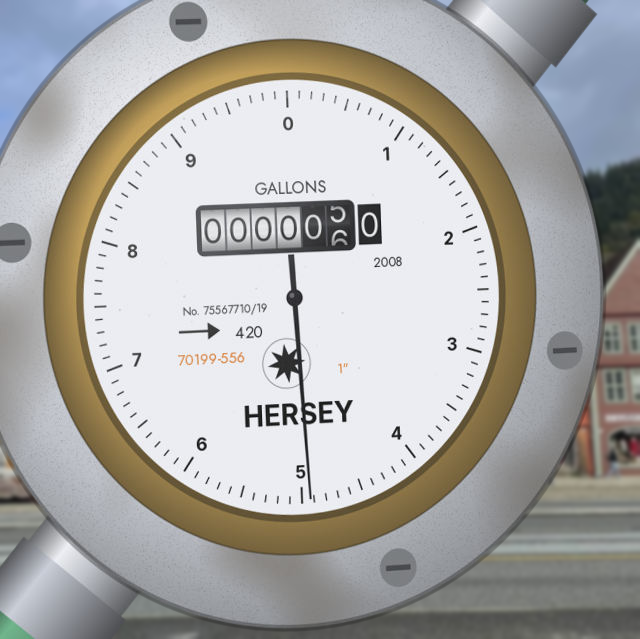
54.9 gal
